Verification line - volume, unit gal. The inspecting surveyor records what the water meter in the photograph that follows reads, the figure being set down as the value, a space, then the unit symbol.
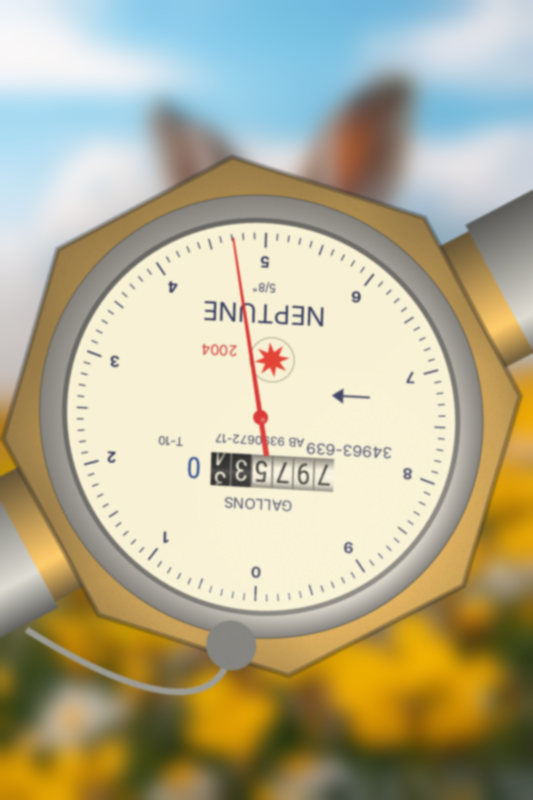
7975334.7 gal
